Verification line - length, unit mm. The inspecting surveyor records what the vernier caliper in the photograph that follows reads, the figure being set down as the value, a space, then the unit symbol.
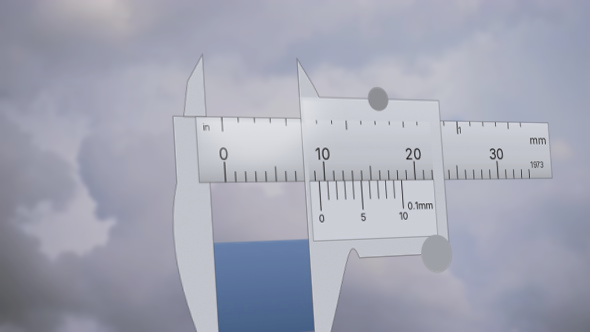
9.4 mm
